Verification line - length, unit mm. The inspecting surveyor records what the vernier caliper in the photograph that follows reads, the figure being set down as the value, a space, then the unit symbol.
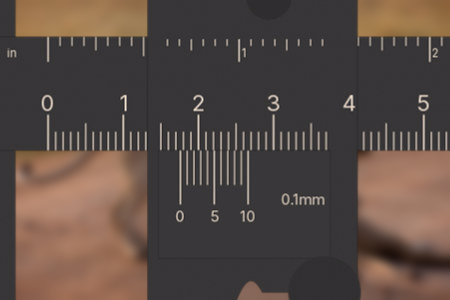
17.6 mm
